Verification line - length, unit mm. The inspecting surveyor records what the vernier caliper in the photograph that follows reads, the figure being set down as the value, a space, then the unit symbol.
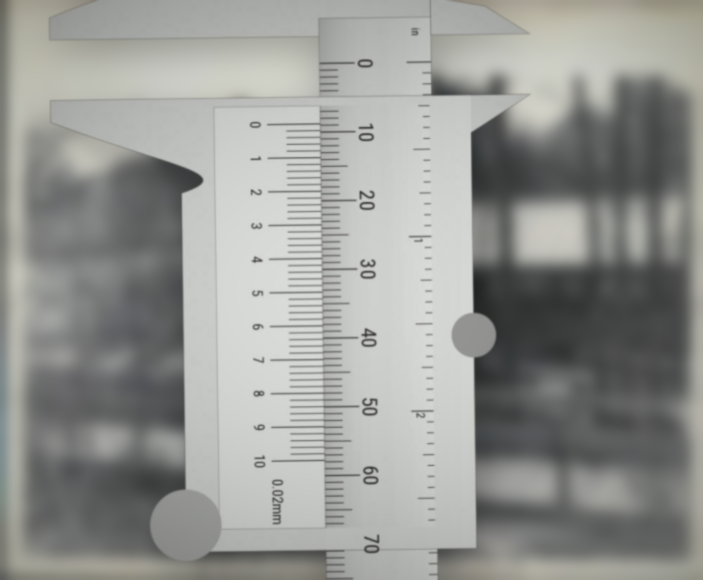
8.8 mm
